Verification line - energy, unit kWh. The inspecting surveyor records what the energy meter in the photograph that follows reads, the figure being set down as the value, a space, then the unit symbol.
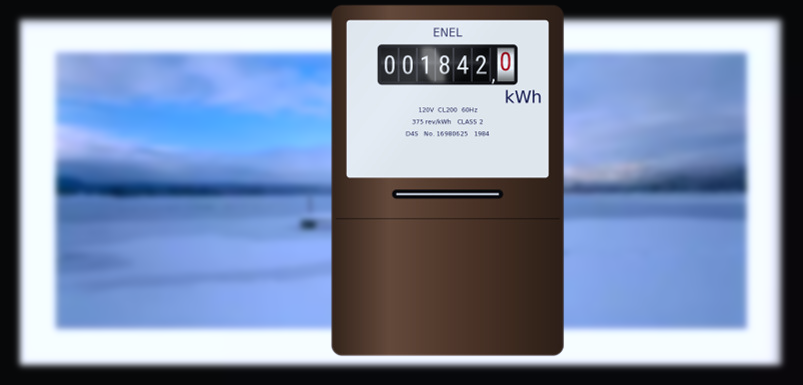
1842.0 kWh
